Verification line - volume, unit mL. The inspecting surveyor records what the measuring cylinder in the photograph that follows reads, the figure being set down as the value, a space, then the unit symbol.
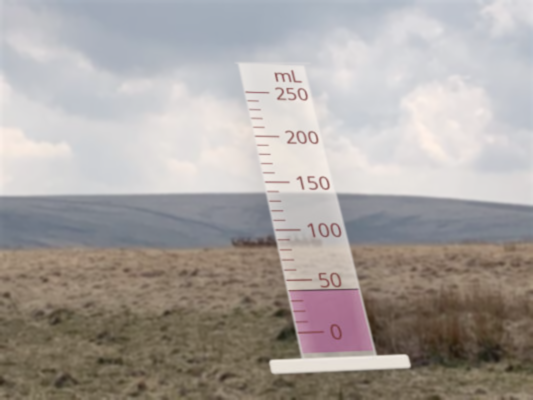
40 mL
